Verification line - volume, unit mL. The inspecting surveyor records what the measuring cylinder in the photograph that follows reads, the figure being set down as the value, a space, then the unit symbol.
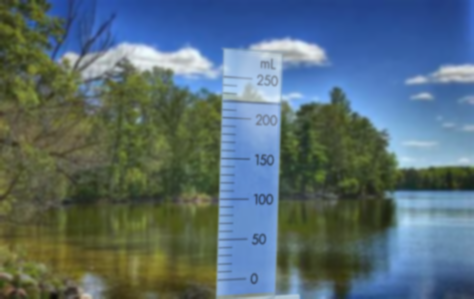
220 mL
